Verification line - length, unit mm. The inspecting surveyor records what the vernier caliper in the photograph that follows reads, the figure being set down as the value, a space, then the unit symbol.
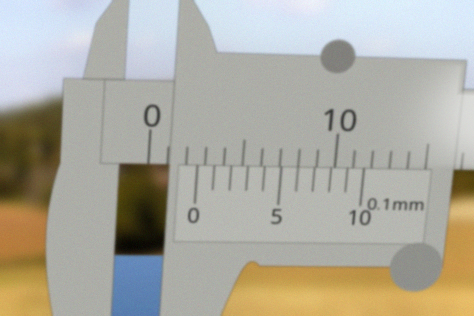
2.6 mm
